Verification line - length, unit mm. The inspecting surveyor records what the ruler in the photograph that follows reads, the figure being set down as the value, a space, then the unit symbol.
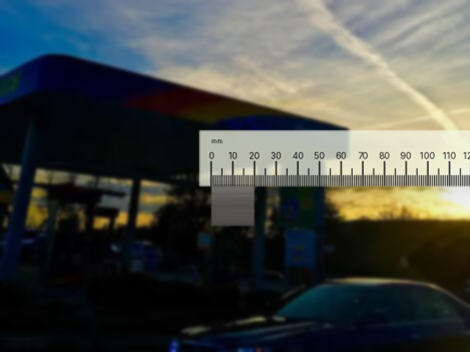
20 mm
